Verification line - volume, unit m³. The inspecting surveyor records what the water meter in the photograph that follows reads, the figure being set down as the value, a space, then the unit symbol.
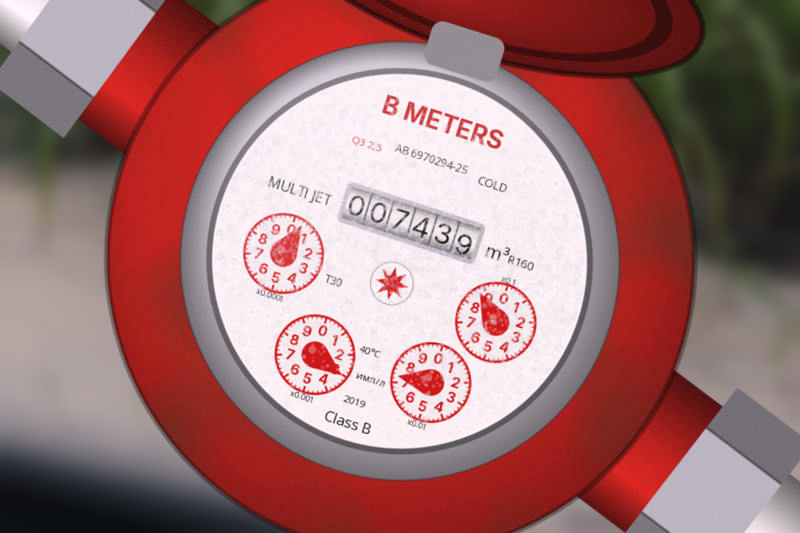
7438.8730 m³
